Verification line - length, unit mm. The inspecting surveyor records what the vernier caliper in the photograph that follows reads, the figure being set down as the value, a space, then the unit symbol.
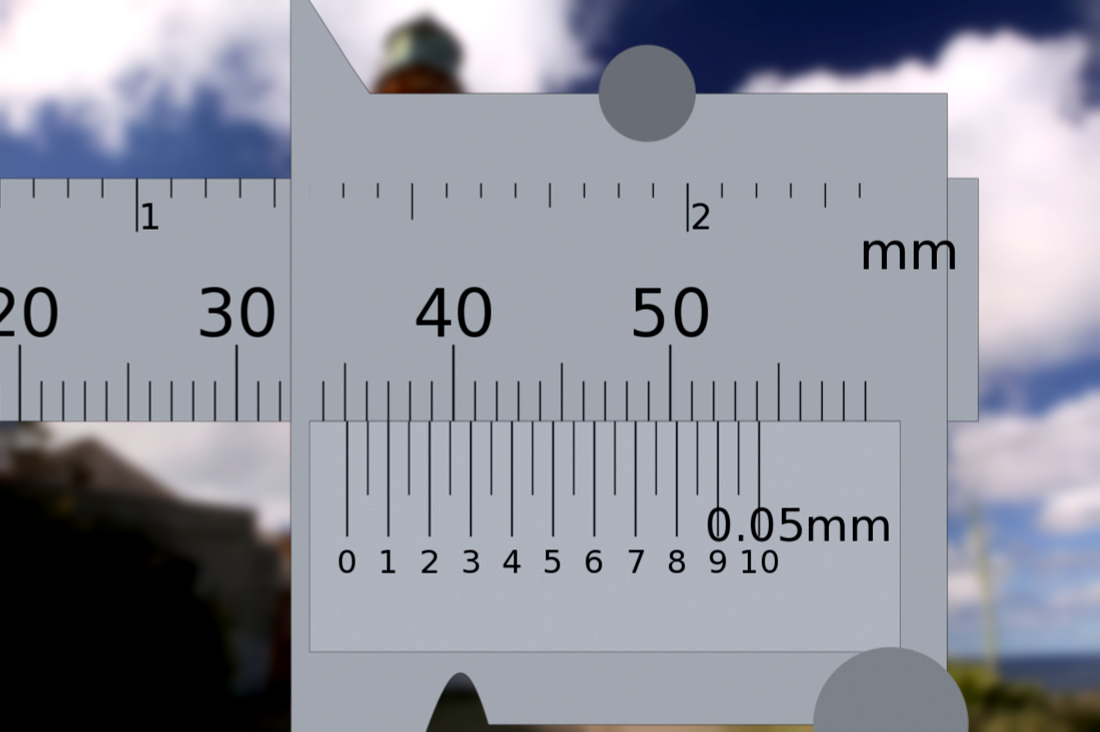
35.1 mm
